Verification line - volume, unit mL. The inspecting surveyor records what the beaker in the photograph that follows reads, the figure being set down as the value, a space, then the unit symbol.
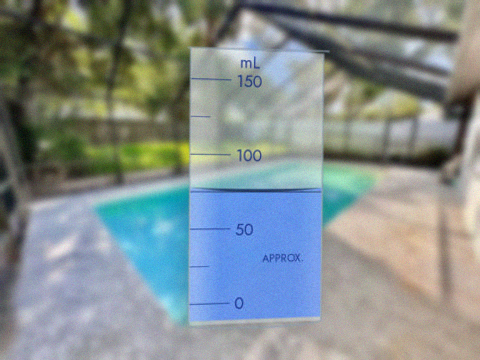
75 mL
